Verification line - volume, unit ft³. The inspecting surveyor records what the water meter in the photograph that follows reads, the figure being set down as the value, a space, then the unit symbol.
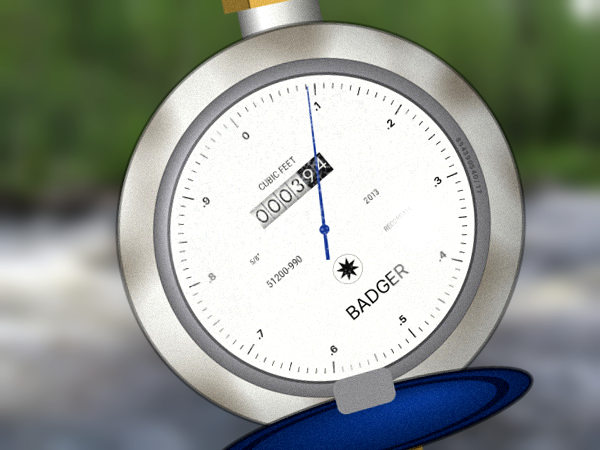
394.09 ft³
